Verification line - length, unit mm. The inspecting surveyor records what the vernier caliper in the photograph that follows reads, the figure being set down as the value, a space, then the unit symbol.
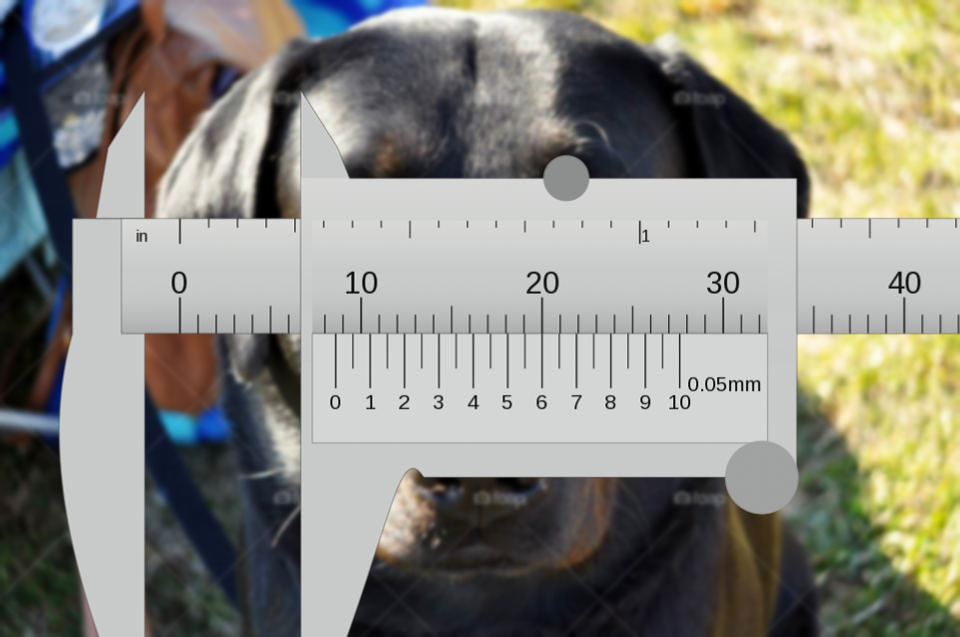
8.6 mm
